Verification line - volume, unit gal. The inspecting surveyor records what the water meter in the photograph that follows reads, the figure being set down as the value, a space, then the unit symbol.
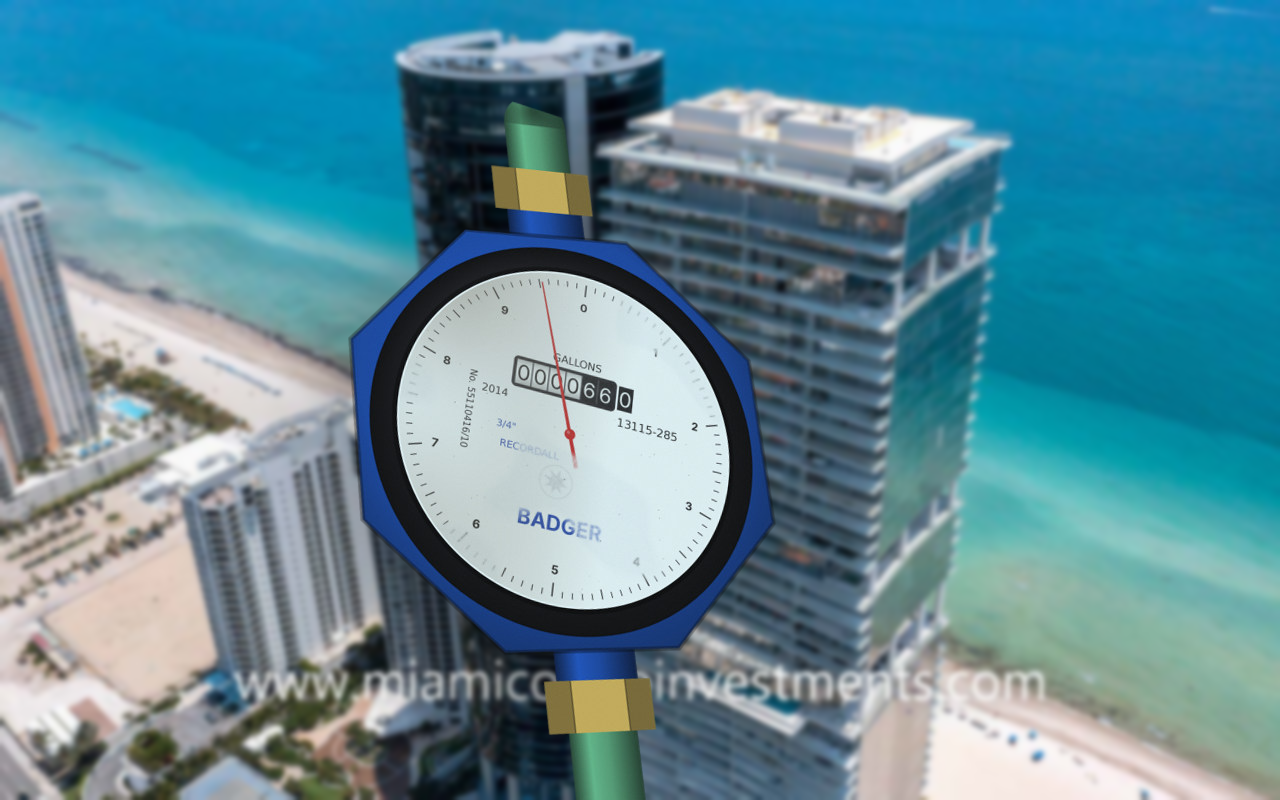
659.5 gal
